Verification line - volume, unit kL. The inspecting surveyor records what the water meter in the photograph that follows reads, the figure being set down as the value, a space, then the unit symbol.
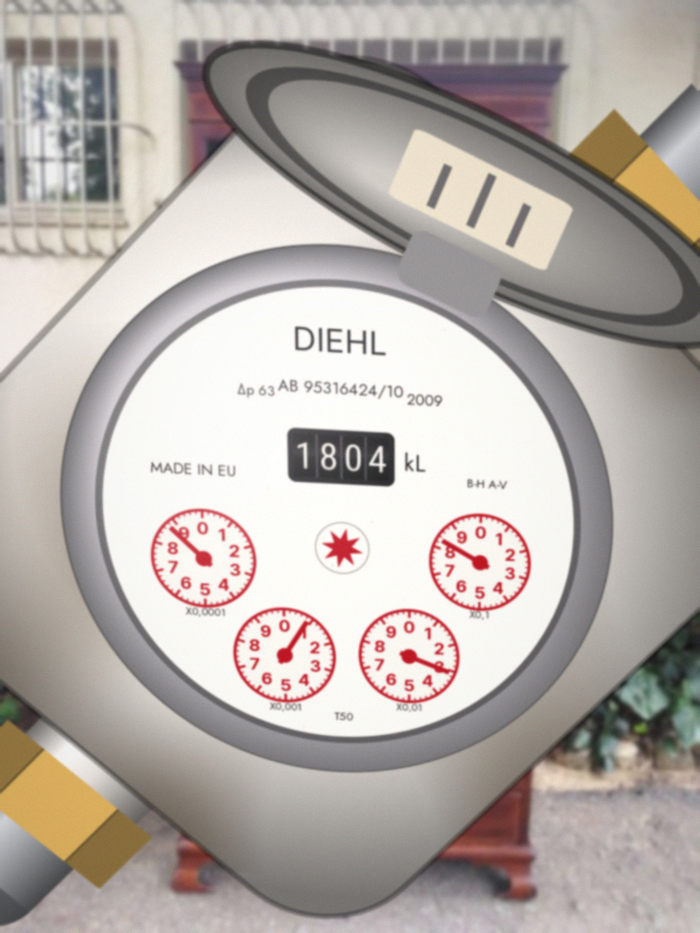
1804.8308 kL
